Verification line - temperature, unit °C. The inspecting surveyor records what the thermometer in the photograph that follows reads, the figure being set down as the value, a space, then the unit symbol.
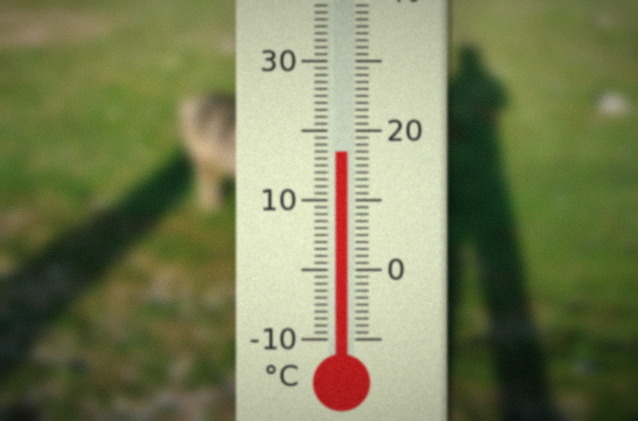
17 °C
